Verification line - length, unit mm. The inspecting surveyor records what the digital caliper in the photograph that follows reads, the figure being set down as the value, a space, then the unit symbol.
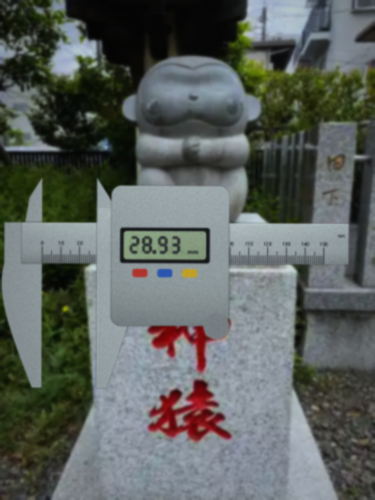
28.93 mm
